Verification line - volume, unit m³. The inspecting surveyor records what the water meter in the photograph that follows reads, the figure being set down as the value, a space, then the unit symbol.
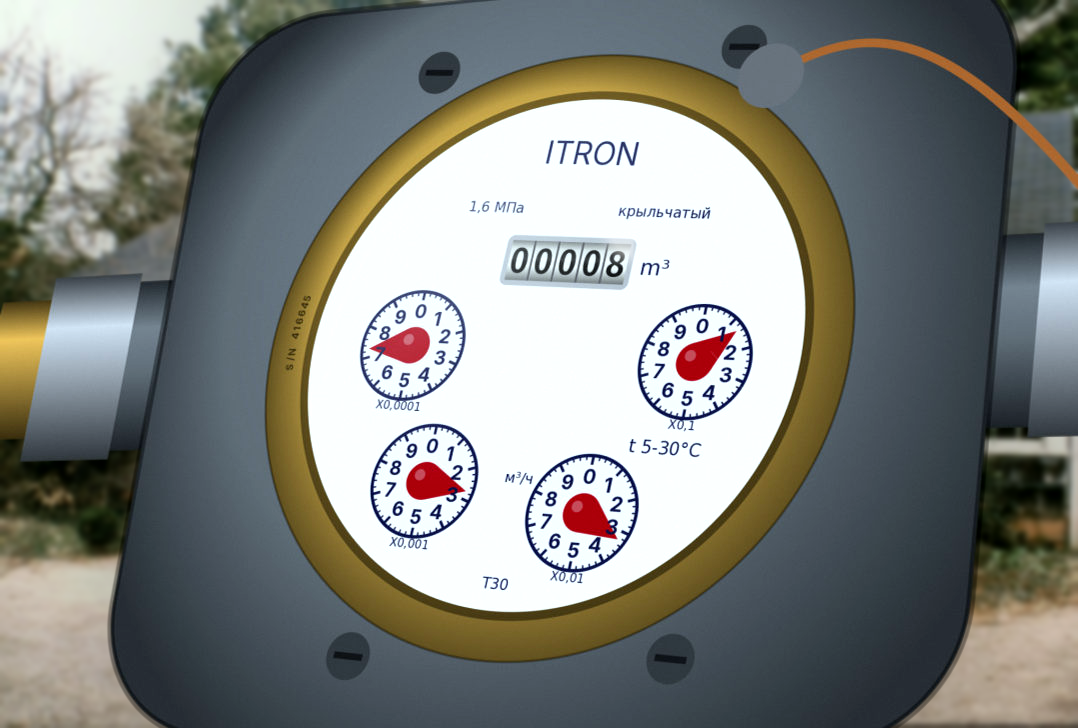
8.1327 m³
